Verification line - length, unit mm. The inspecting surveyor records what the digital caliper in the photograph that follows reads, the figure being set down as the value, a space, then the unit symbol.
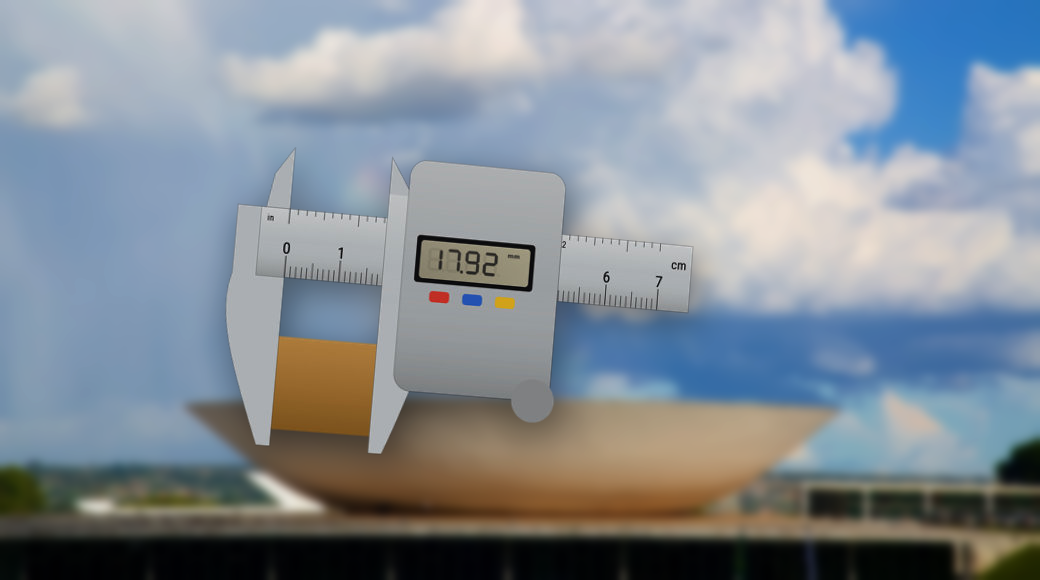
17.92 mm
